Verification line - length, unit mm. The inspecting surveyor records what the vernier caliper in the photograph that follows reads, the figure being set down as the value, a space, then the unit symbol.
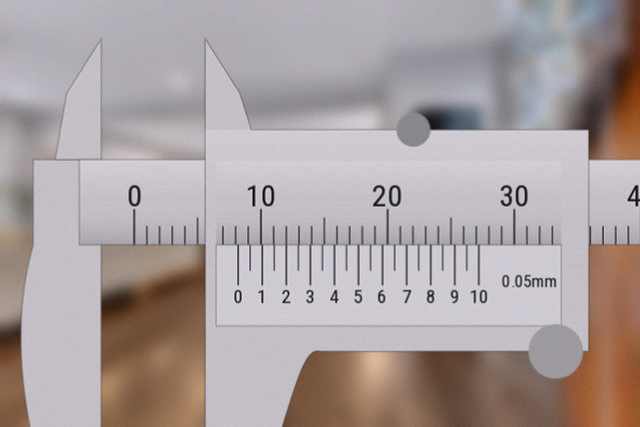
8.2 mm
